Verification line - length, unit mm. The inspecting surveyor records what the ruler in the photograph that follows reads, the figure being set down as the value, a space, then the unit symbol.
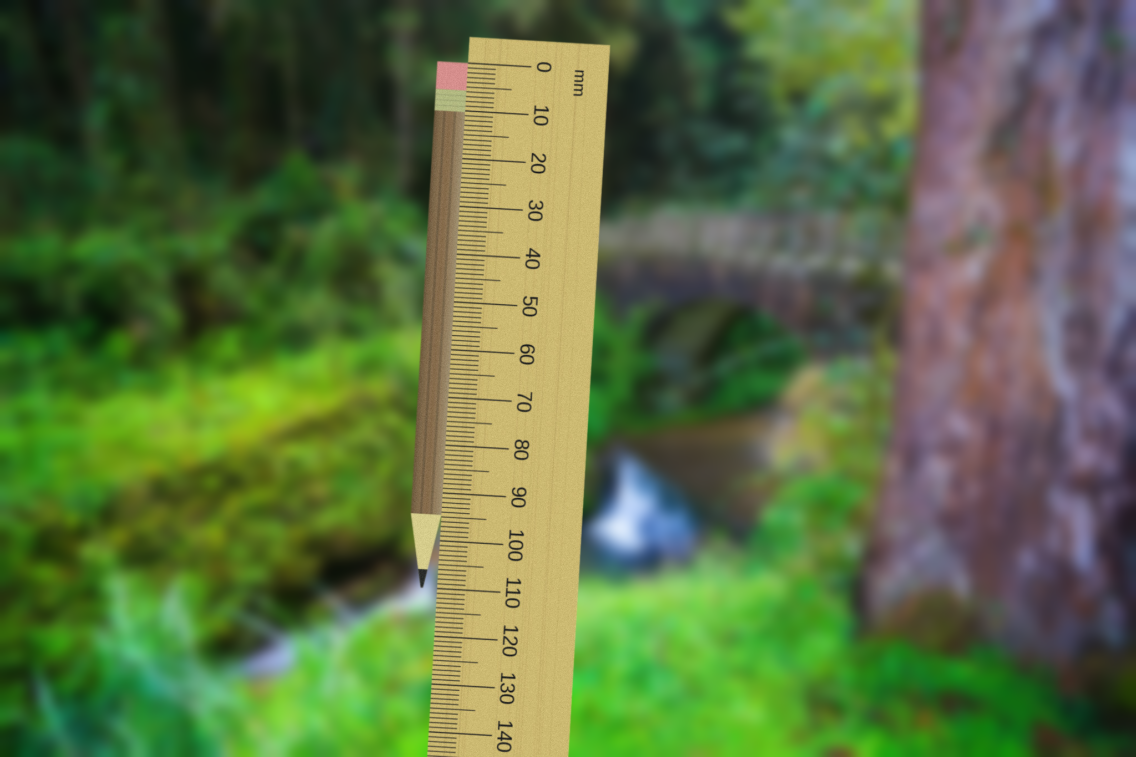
110 mm
